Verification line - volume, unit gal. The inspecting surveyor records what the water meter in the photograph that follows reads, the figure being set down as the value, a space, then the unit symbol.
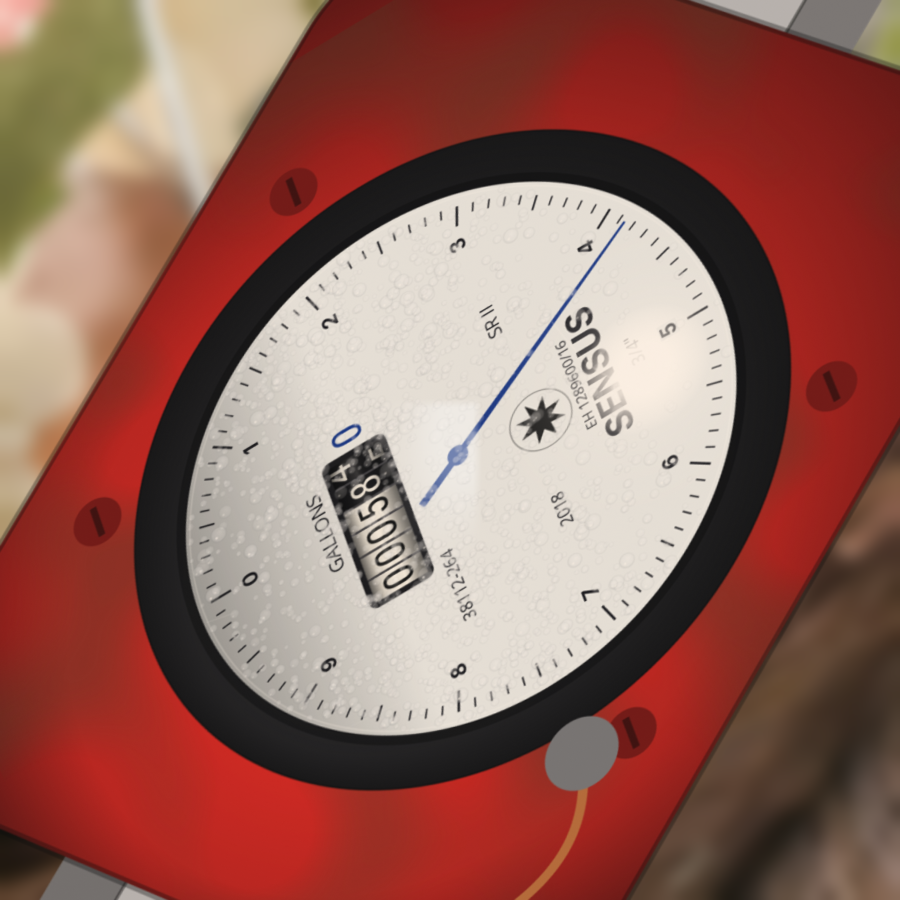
5844.1 gal
